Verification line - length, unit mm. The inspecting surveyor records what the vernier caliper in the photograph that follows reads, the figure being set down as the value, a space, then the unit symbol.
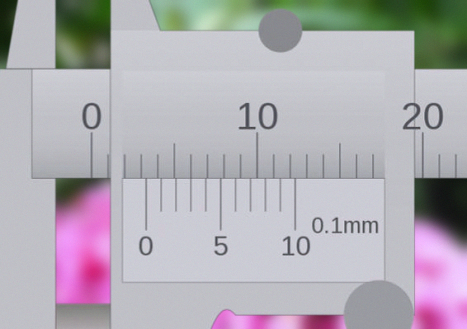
3.3 mm
